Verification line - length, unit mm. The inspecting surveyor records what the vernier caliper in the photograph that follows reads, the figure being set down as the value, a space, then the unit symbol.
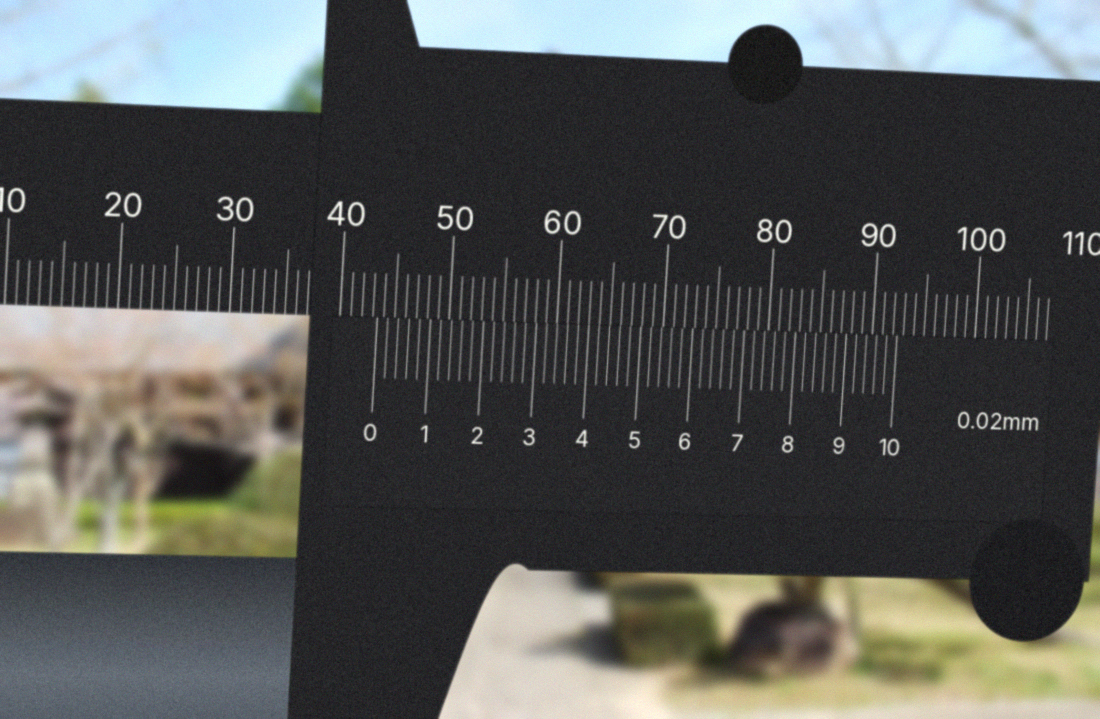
43.4 mm
